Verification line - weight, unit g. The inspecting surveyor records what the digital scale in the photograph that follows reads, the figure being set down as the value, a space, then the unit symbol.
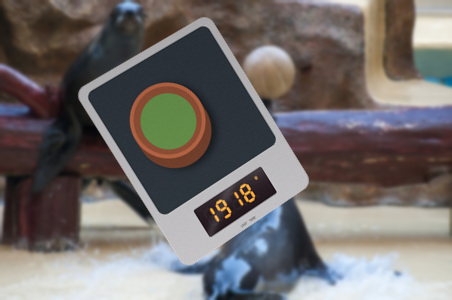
1918 g
